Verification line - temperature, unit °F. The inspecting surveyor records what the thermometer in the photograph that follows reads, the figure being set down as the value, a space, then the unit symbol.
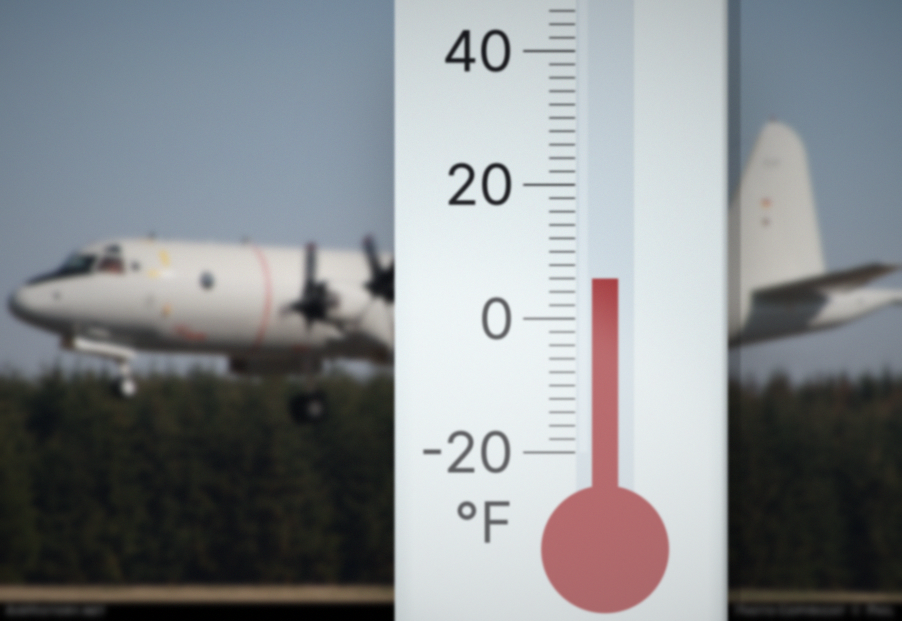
6 °F
